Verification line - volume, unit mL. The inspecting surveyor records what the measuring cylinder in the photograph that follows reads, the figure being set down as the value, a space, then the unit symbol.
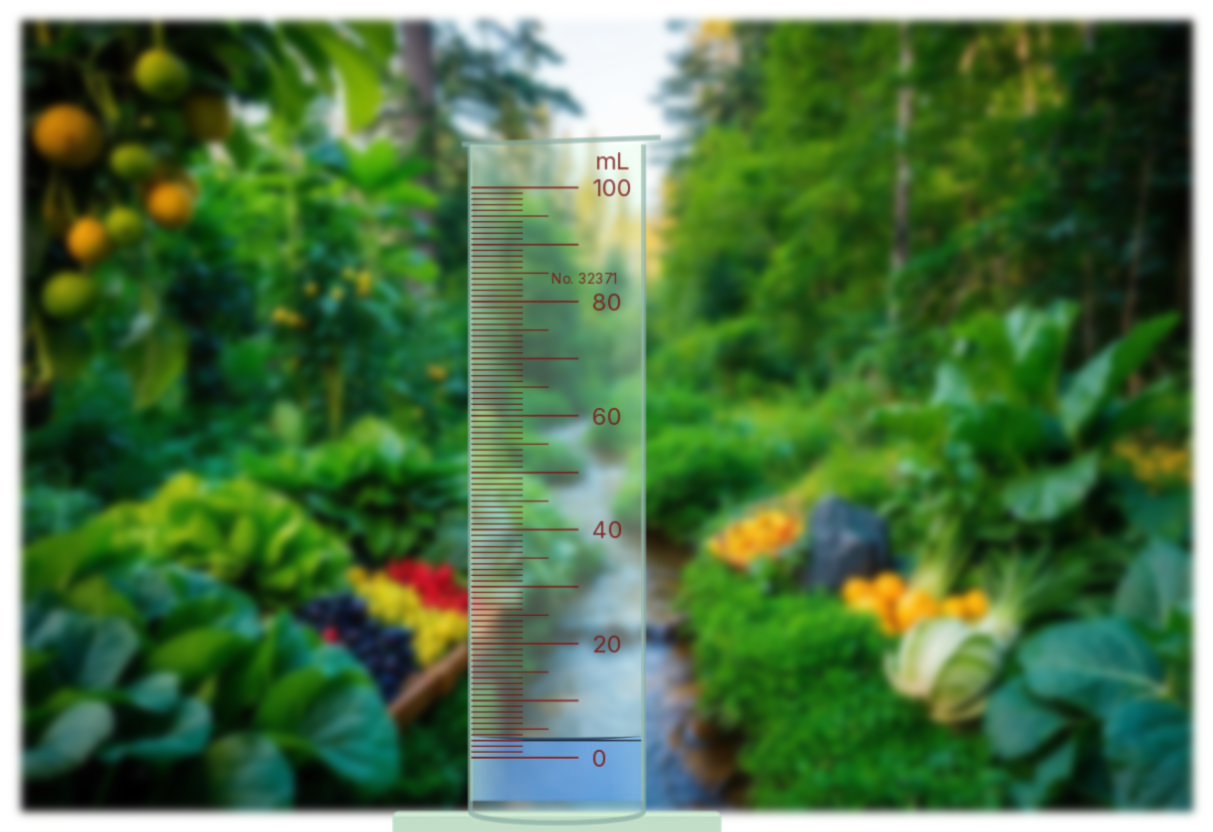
3 mL
